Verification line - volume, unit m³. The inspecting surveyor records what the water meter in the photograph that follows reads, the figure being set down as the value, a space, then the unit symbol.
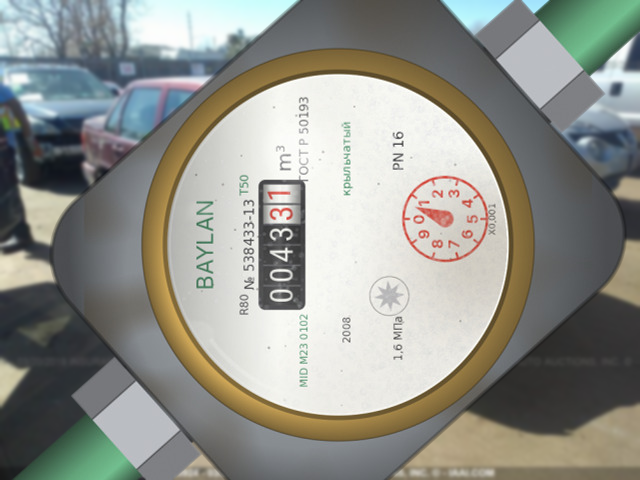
43.310 m³
